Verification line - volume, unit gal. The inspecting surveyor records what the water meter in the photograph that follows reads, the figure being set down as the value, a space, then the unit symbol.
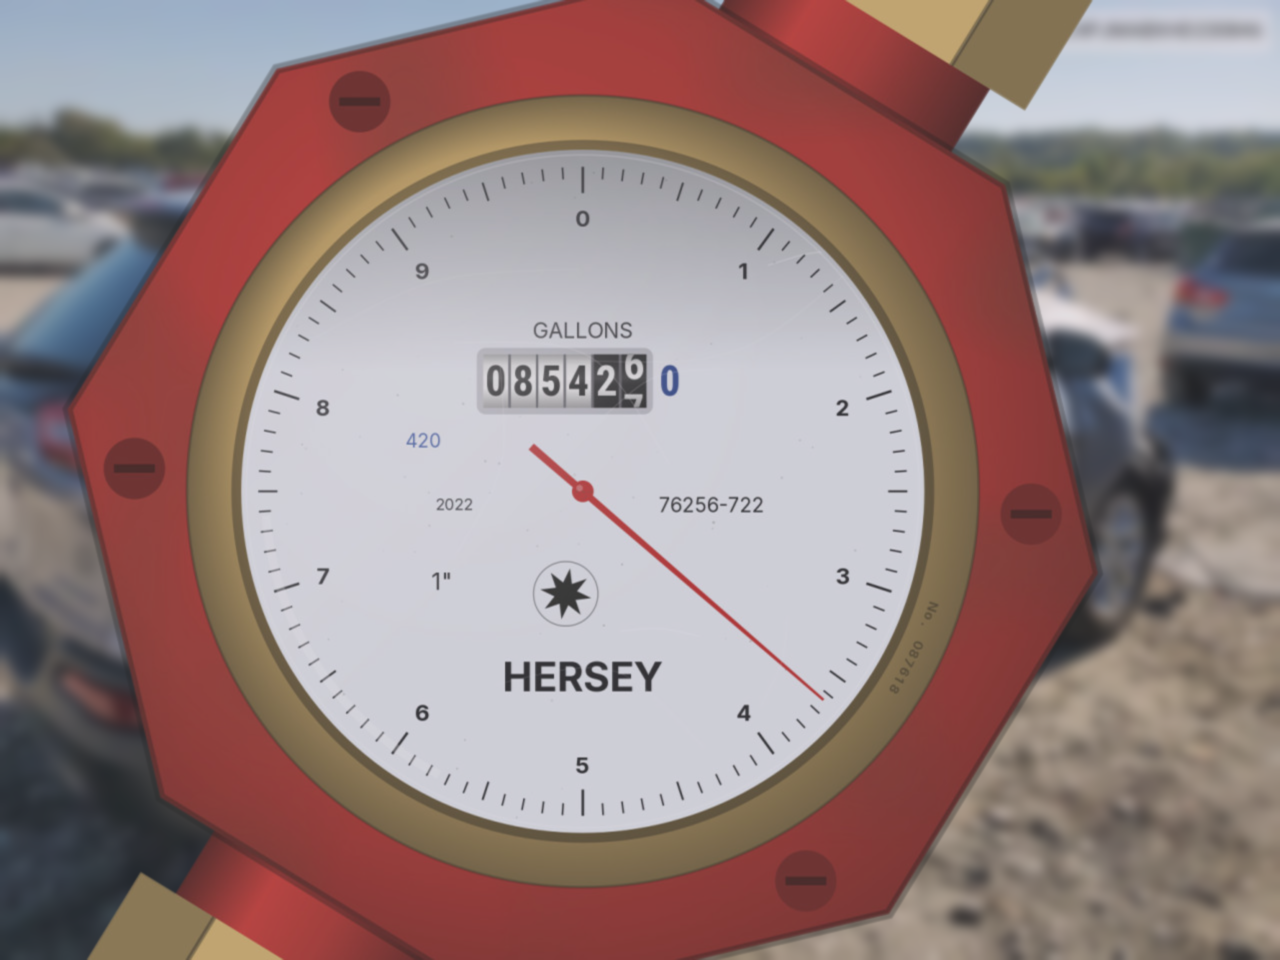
854263.6 gal
